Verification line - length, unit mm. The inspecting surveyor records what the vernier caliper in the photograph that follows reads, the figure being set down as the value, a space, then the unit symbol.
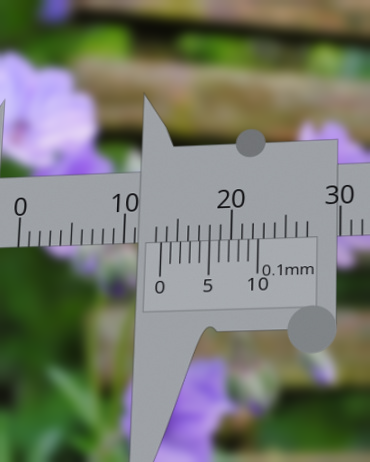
13.5 mm
